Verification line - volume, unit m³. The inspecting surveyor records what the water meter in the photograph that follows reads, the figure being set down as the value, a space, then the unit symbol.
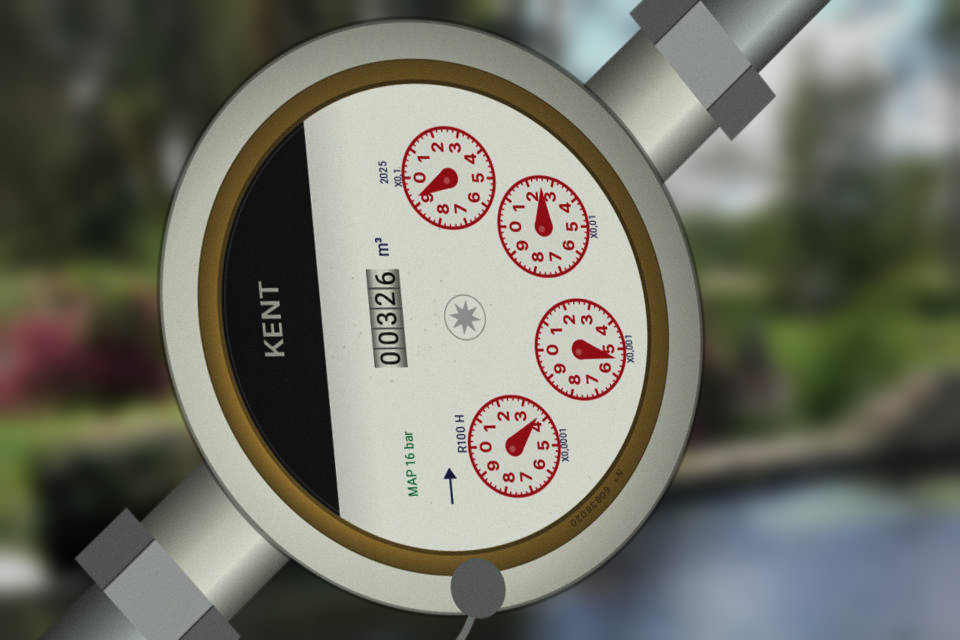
325.9253 m³
